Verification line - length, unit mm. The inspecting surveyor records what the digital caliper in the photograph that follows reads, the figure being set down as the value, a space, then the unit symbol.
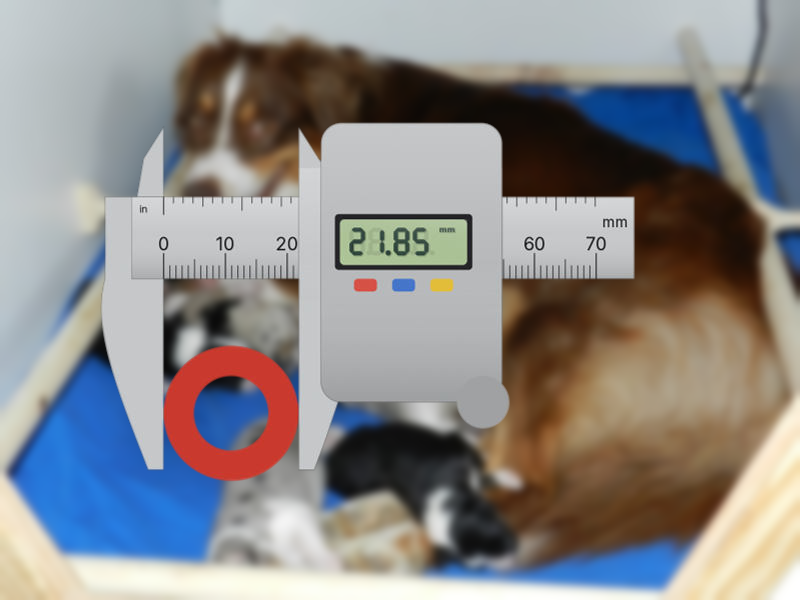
21.85 mm
